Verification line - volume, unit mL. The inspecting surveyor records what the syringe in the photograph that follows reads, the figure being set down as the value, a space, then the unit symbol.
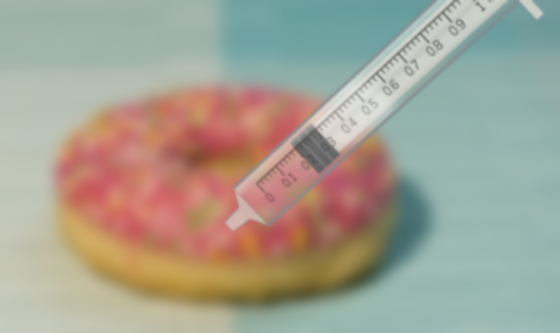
0.2 mL
